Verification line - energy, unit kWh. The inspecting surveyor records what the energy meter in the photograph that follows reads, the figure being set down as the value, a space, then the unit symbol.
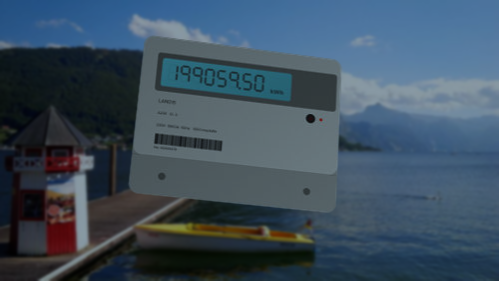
199059.50 kWh
